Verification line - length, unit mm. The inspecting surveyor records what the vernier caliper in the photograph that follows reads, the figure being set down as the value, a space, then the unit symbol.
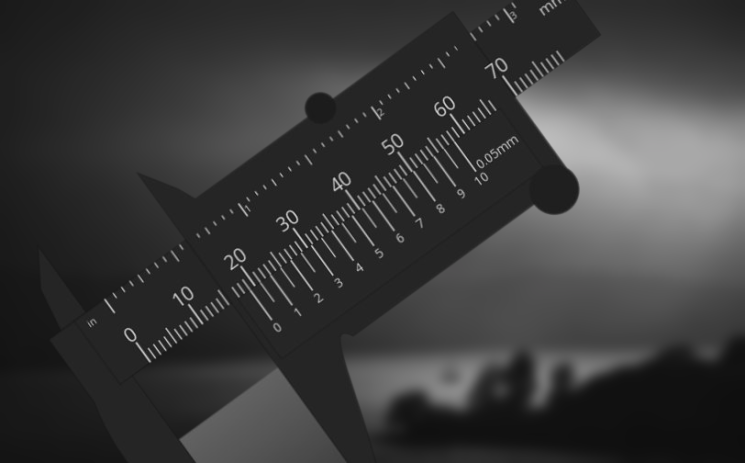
19.0 mm
